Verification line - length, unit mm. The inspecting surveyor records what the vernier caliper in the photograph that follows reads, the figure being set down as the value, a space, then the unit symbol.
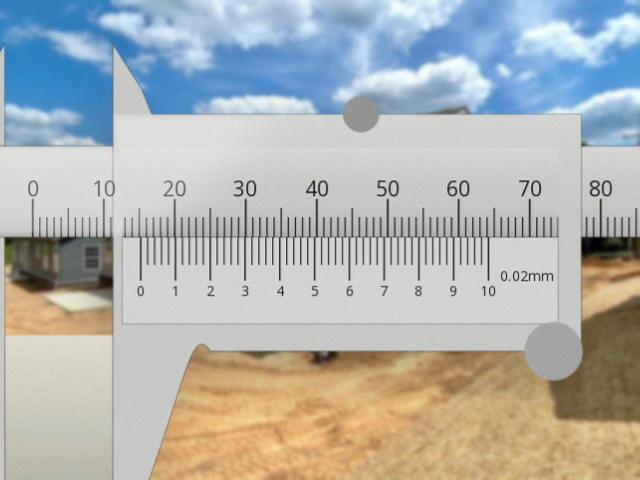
15.2 mm
